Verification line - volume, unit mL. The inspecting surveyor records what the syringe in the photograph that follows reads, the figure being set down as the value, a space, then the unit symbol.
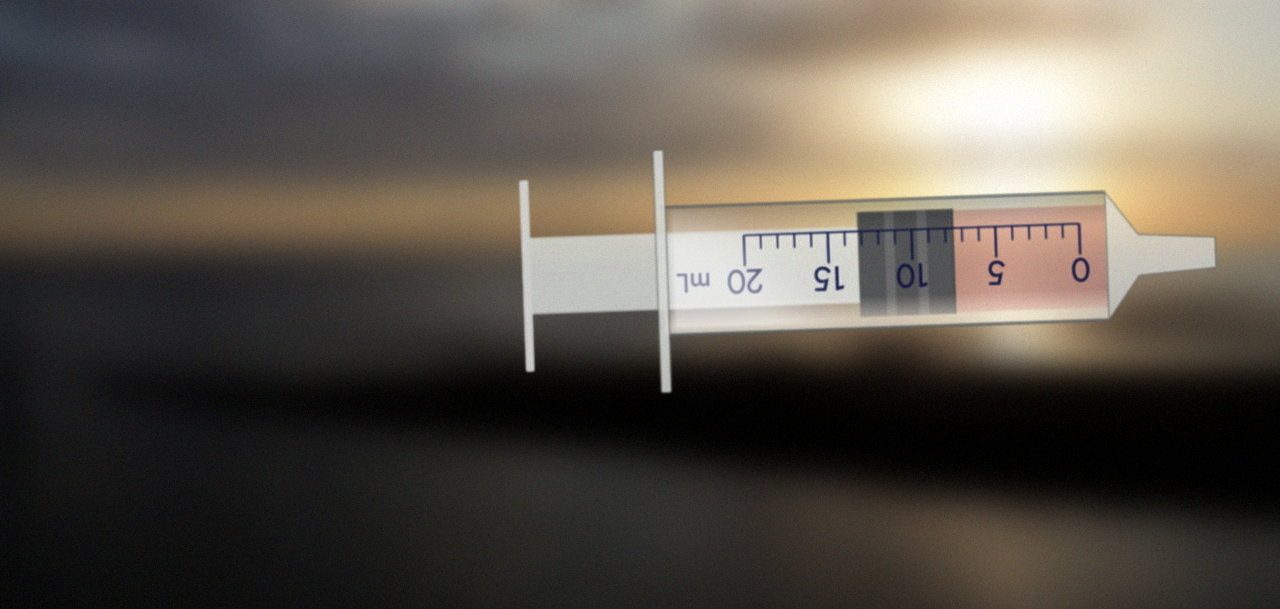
7.5 mL
